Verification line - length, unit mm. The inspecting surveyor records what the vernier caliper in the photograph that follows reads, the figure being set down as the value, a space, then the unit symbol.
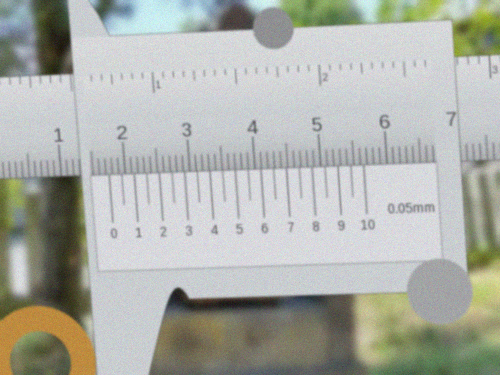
17.5 mm
